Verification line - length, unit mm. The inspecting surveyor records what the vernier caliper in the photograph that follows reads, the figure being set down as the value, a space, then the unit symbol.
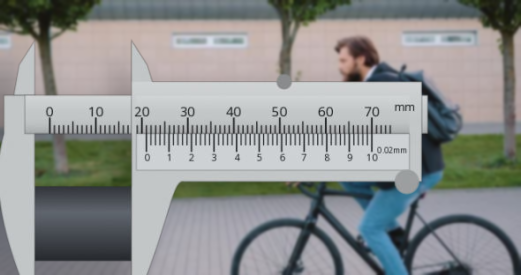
21.0 mm
